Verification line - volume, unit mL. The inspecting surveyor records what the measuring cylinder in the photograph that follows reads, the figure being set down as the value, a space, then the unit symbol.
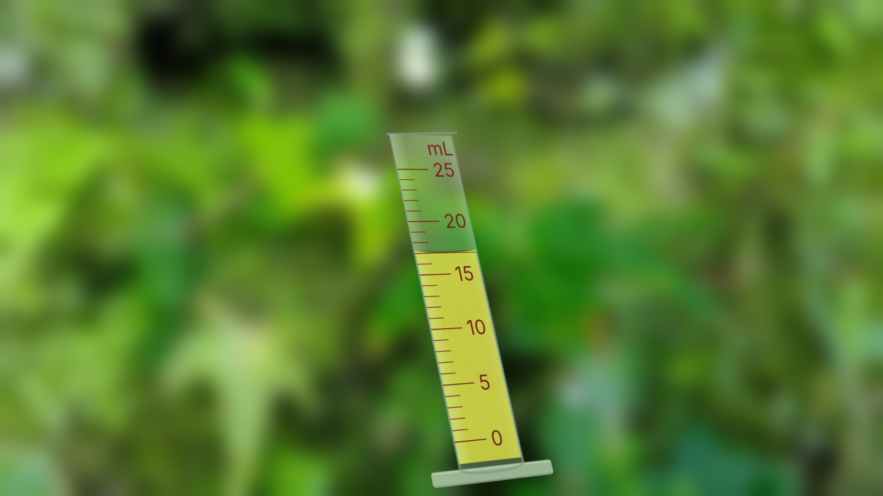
17 mL
